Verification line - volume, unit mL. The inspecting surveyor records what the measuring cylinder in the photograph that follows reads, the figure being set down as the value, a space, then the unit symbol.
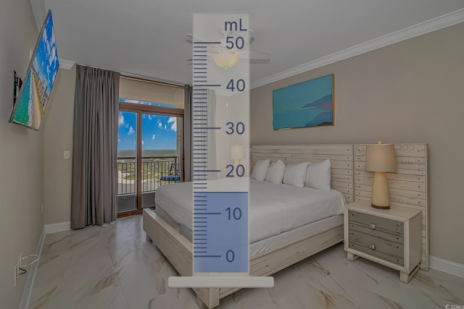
15 mL
